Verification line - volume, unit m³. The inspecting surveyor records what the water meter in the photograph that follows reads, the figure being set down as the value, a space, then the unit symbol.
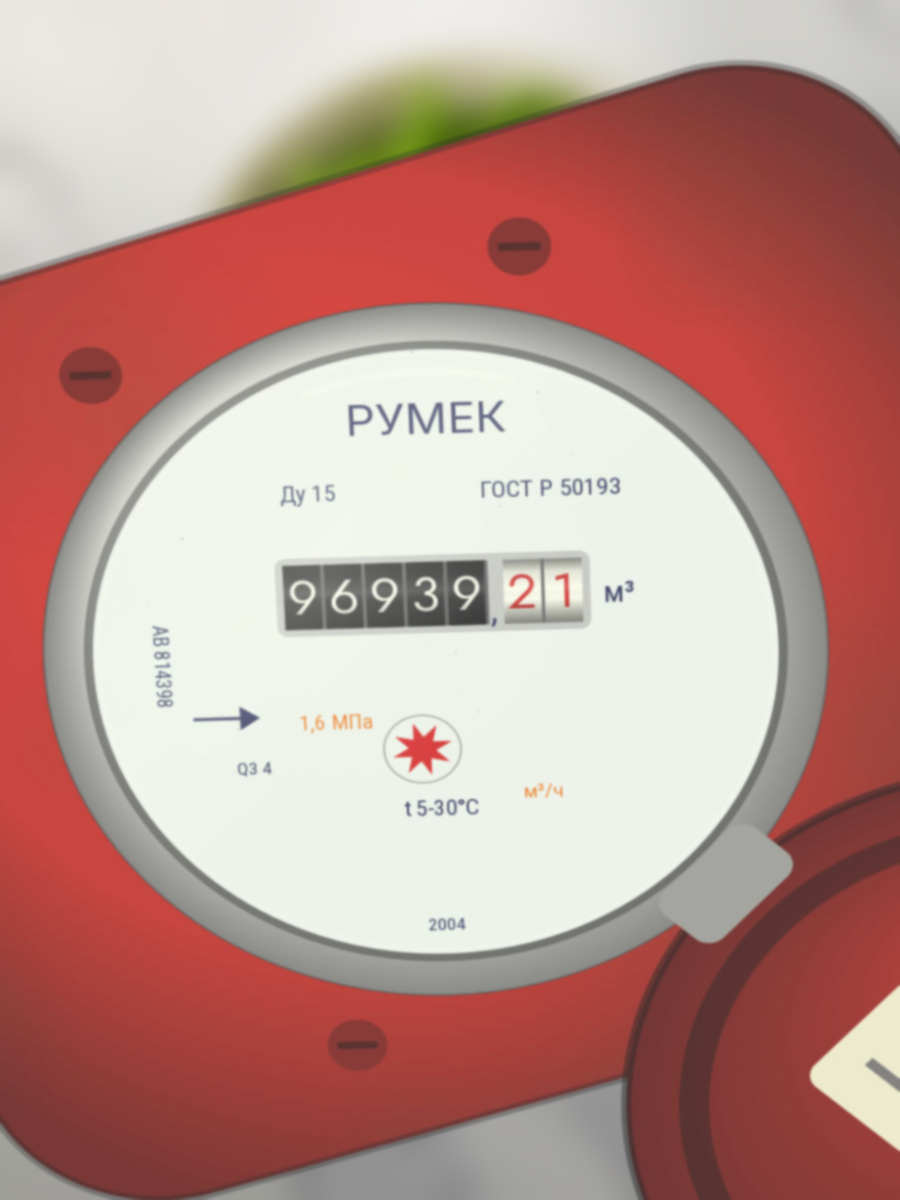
96939.21 m³
